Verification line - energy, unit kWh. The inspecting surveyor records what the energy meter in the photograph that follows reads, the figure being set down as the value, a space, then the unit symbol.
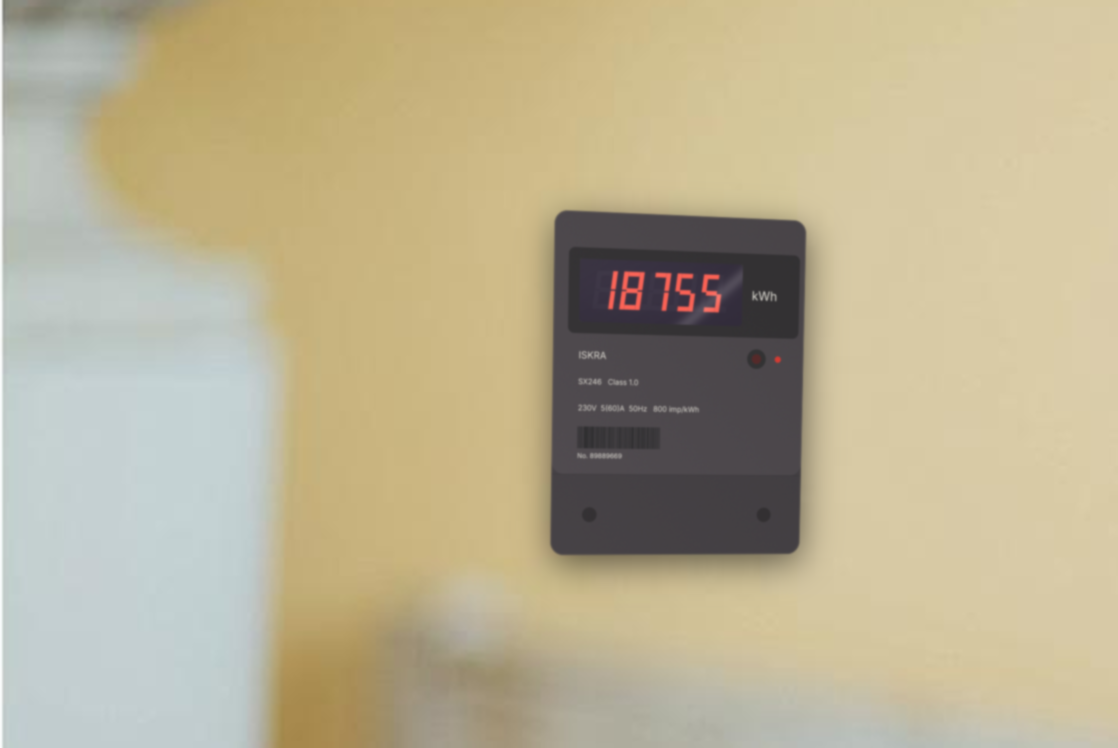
18755 kWh
